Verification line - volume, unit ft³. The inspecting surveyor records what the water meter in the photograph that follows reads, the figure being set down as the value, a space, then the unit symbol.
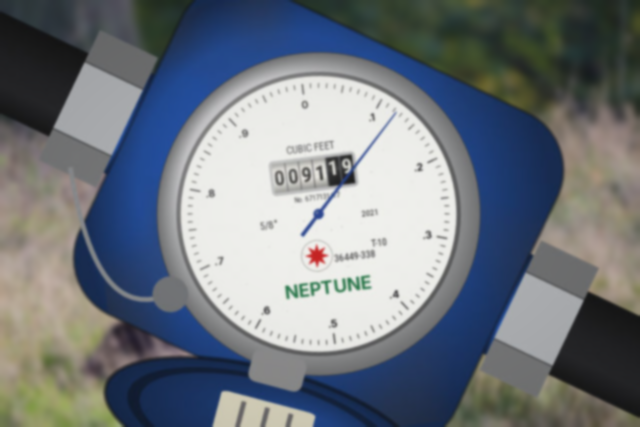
9119.12 ft³
